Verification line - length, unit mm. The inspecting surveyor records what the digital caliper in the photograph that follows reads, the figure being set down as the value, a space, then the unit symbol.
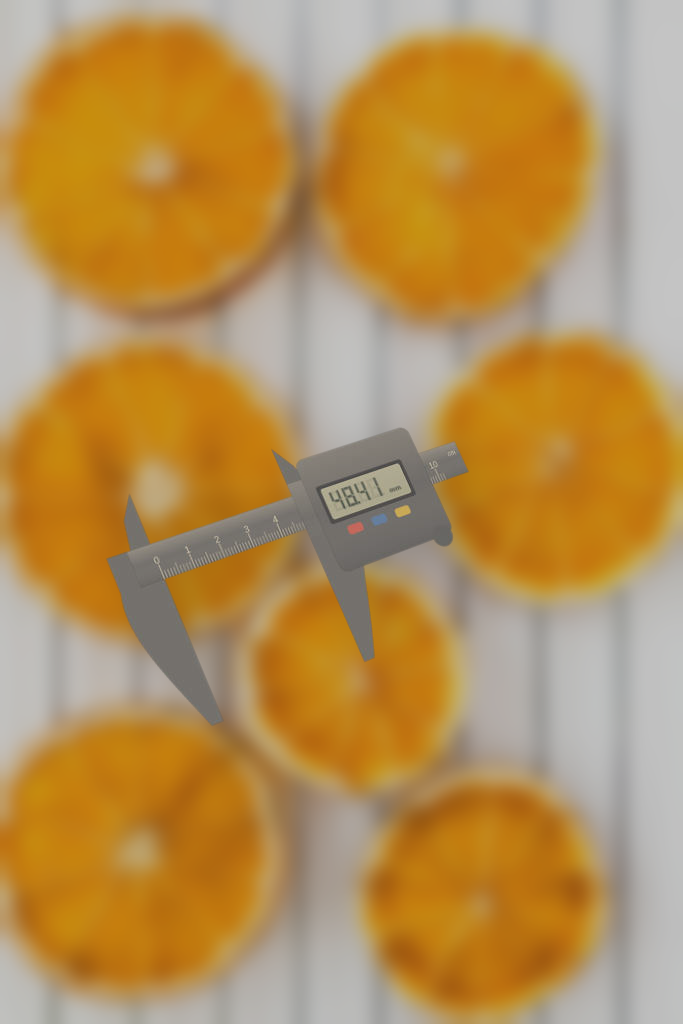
48.41 mm
